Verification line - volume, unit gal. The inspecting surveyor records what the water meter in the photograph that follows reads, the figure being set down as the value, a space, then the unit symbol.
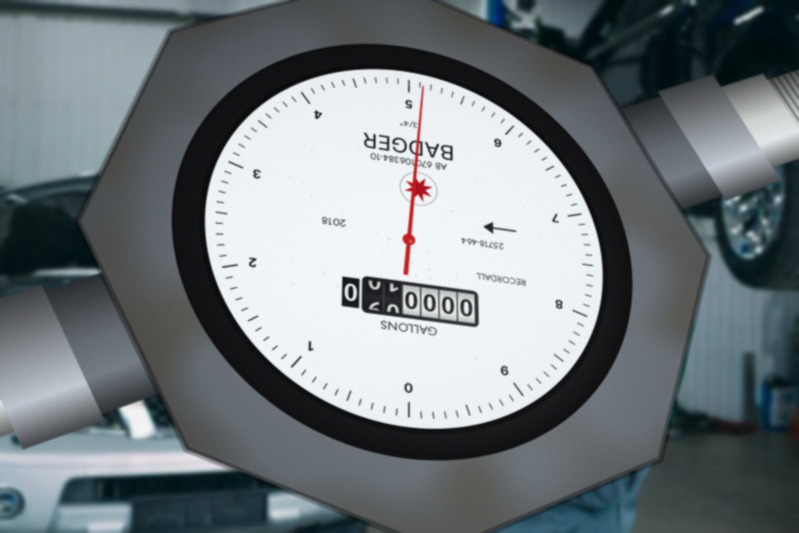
95.1 gal
